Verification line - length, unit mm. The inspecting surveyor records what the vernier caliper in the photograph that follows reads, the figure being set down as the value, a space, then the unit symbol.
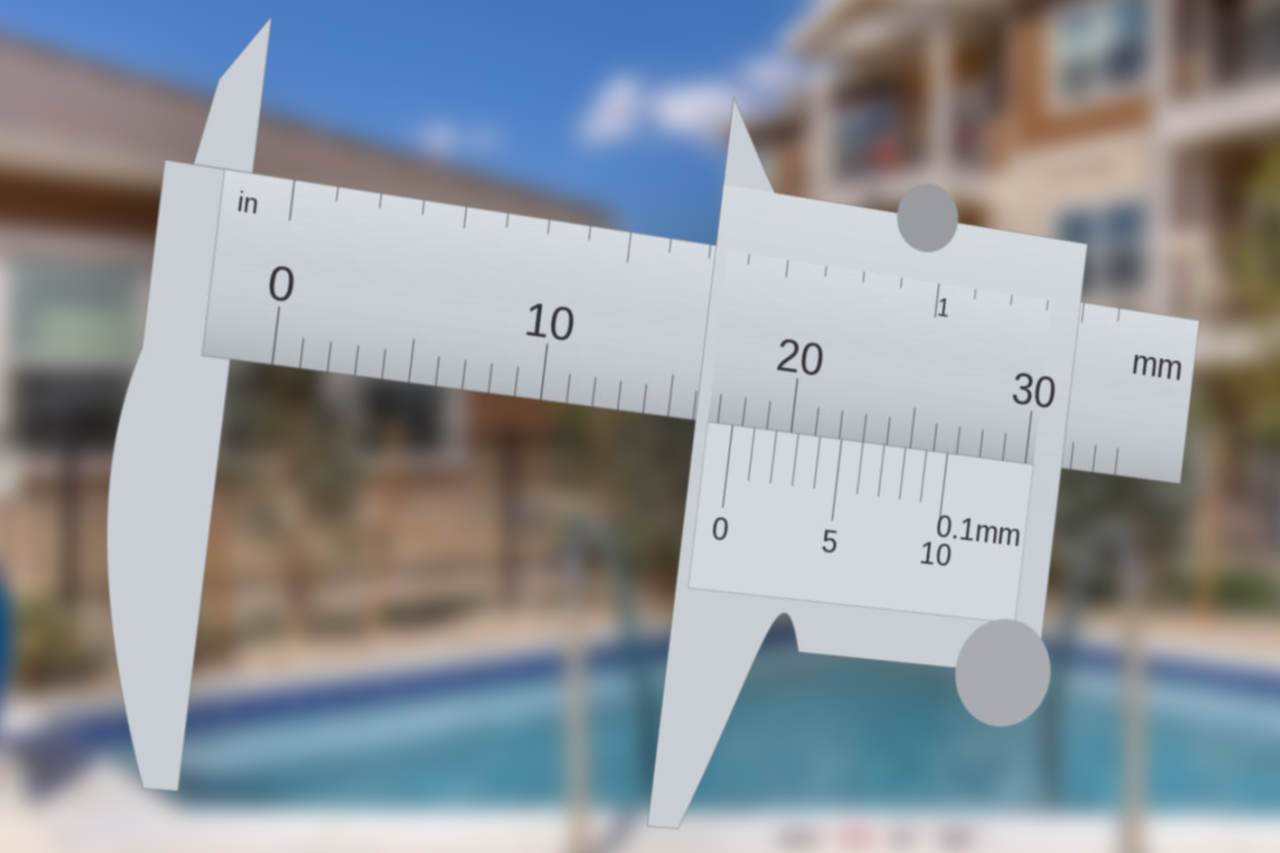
17.6 mm
